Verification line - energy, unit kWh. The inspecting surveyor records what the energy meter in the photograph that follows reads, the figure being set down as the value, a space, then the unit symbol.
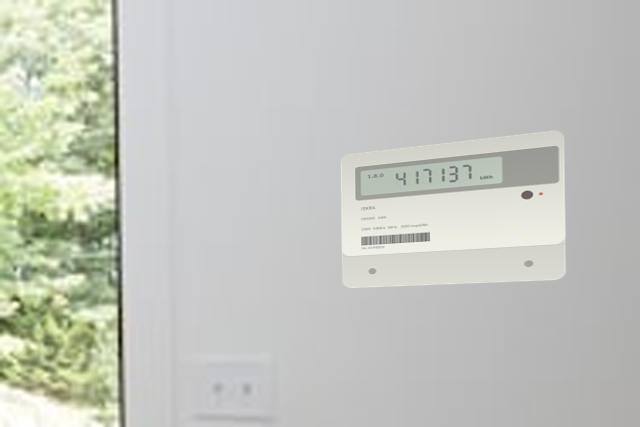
417137 kWh
